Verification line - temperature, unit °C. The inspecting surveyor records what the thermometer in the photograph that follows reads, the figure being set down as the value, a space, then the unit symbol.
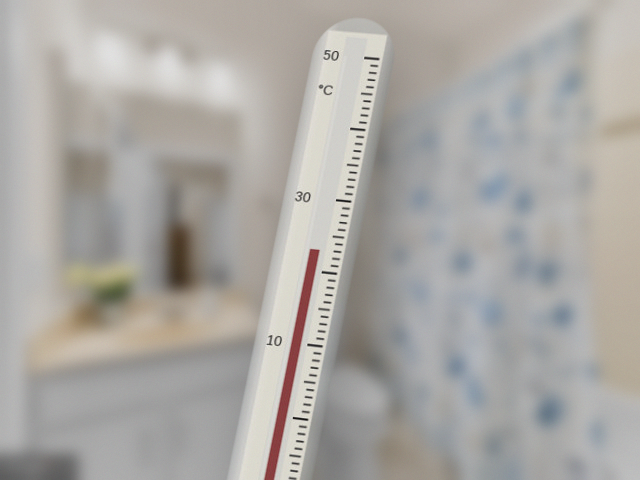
23 °C
